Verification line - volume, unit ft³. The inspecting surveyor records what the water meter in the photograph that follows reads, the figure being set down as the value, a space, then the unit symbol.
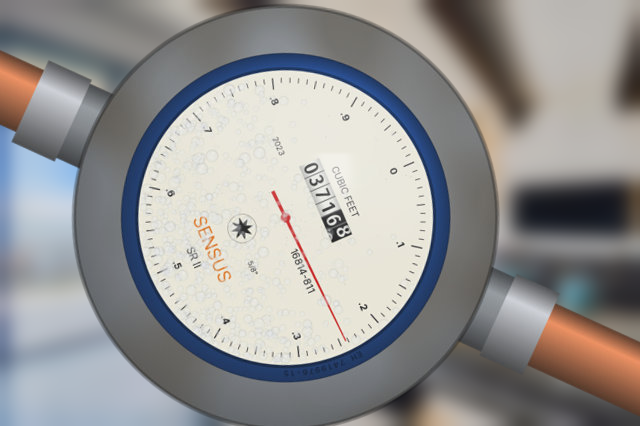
37168.24 ft³
